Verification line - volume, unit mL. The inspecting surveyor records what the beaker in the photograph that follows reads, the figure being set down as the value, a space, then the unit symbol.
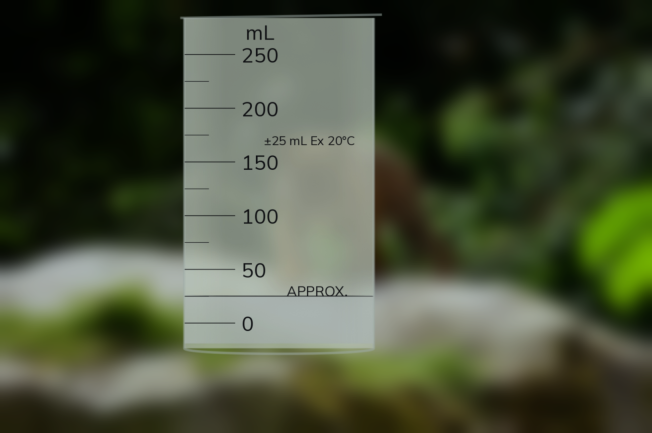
25 mL
